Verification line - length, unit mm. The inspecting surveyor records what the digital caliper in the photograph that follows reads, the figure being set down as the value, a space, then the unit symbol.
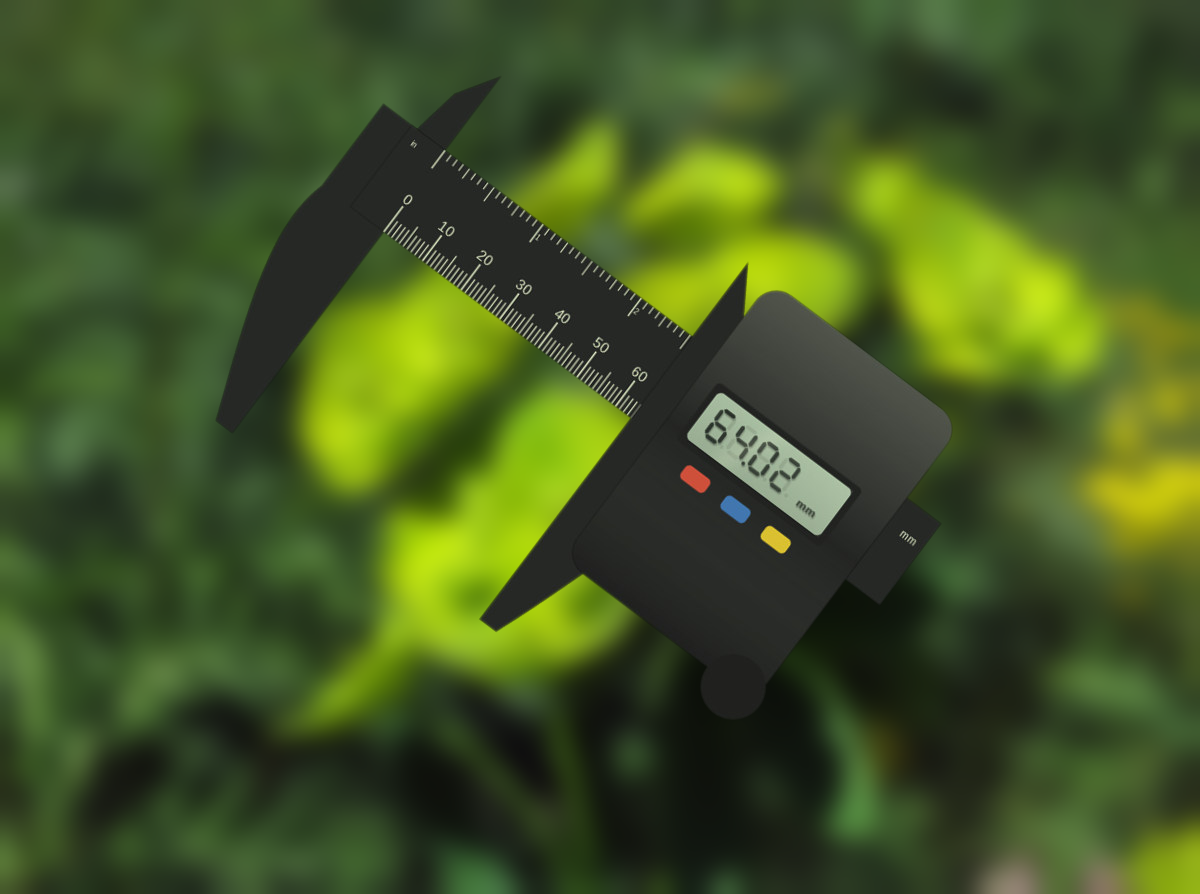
64.02 mm
